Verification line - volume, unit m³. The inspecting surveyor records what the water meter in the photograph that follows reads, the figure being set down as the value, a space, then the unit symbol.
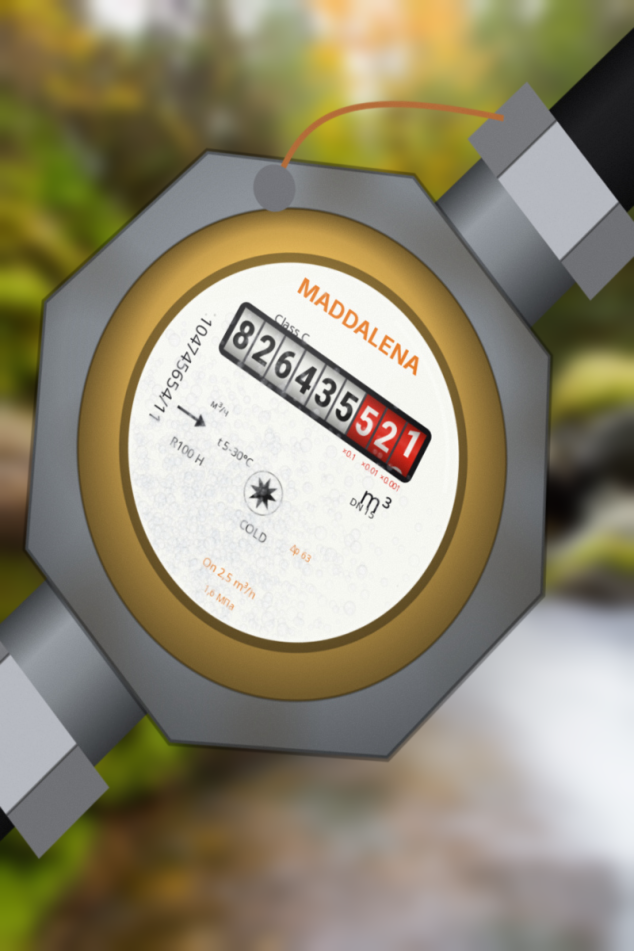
826435.521 m³
